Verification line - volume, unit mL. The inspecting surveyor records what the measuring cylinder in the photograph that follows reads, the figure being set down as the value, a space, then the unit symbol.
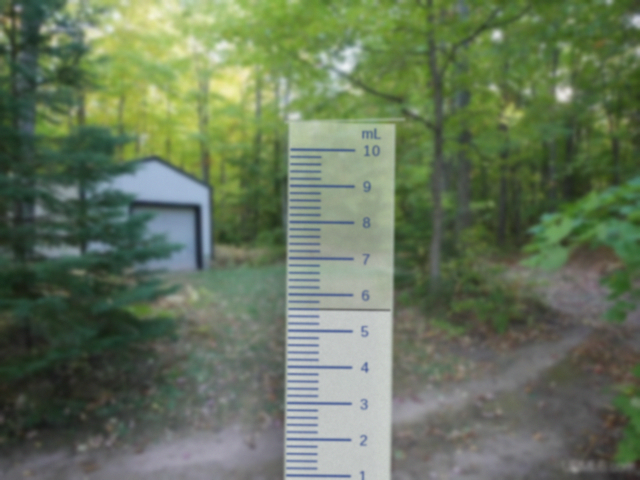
5.6 mL
